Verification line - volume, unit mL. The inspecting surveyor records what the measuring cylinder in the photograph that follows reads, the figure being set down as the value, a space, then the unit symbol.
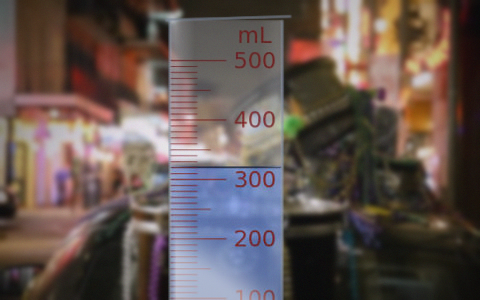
320 mL
